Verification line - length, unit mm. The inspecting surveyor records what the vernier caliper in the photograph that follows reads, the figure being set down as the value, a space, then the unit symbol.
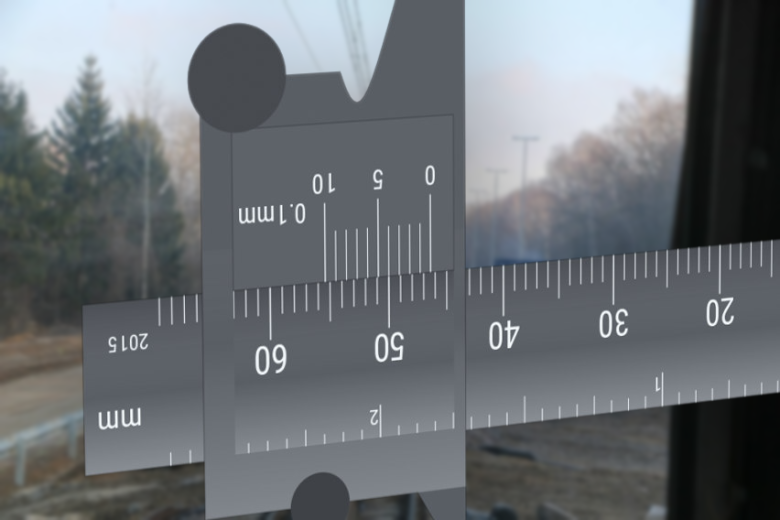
46.4 mm
